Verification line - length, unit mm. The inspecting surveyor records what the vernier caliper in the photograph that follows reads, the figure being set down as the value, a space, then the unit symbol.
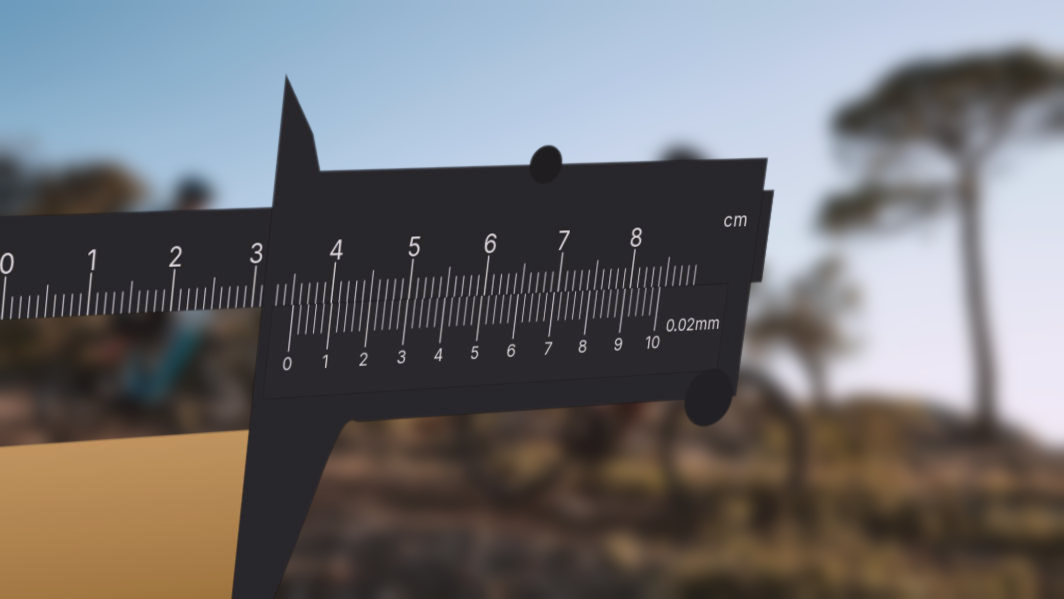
35.2 mm
